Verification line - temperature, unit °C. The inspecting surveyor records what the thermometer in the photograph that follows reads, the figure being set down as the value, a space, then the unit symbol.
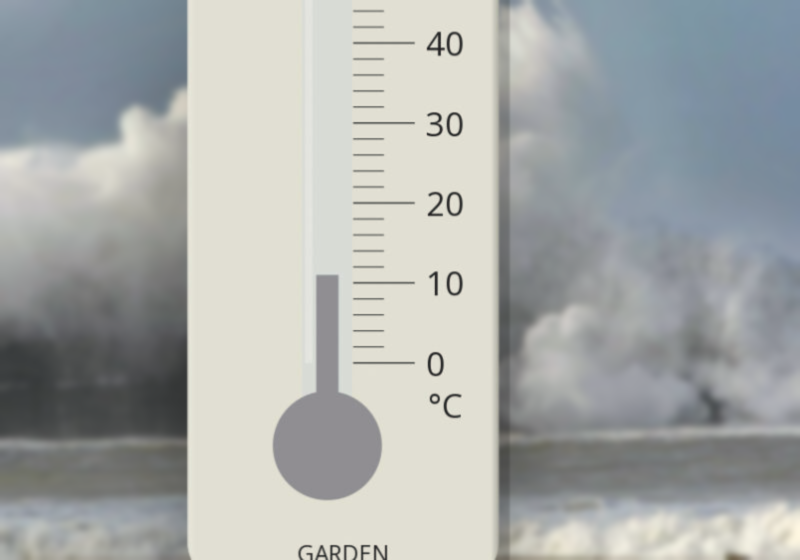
11 °C
